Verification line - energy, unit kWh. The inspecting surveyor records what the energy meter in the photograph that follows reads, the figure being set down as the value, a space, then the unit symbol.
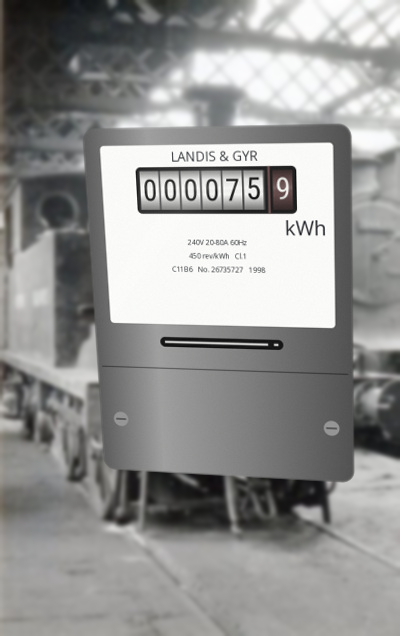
75.9 kWh
